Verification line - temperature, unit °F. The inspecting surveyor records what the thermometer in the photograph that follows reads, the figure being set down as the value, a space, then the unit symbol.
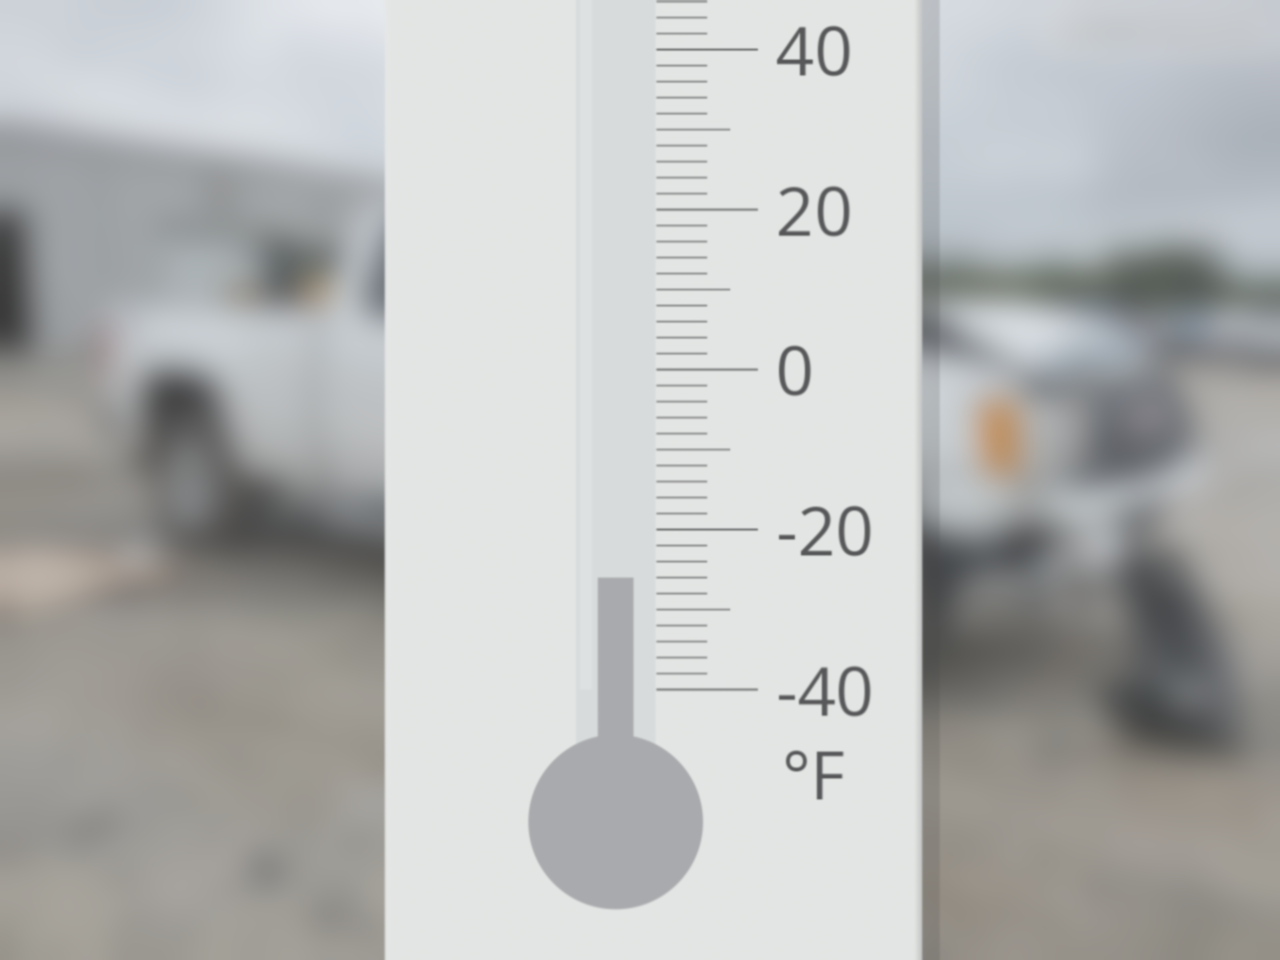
-26 °F
